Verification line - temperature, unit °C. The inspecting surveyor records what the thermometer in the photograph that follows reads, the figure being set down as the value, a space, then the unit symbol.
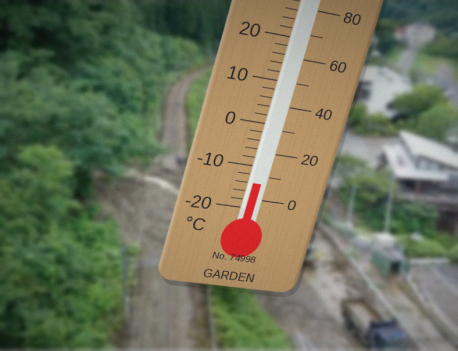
-14 °C
